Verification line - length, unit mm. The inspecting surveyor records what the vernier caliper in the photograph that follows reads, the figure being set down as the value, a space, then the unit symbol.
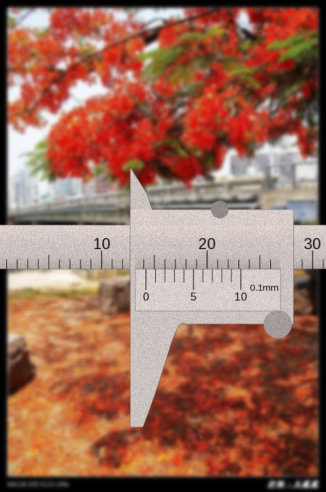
14.2 mm
